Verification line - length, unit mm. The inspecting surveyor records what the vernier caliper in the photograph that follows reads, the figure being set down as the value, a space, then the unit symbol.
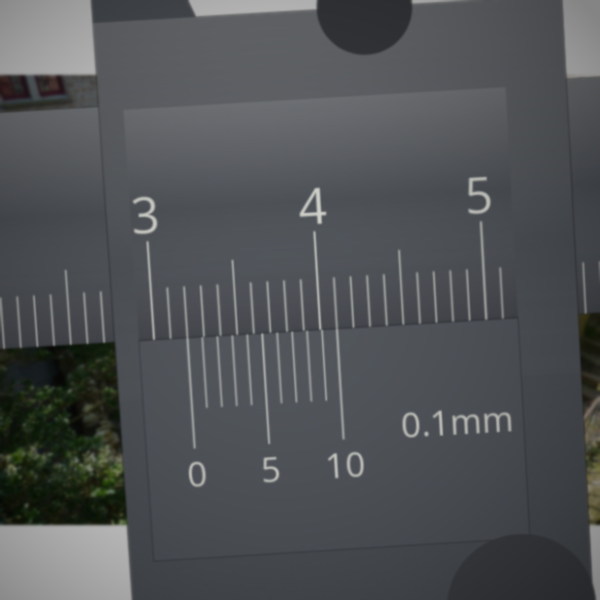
32.0 mm
